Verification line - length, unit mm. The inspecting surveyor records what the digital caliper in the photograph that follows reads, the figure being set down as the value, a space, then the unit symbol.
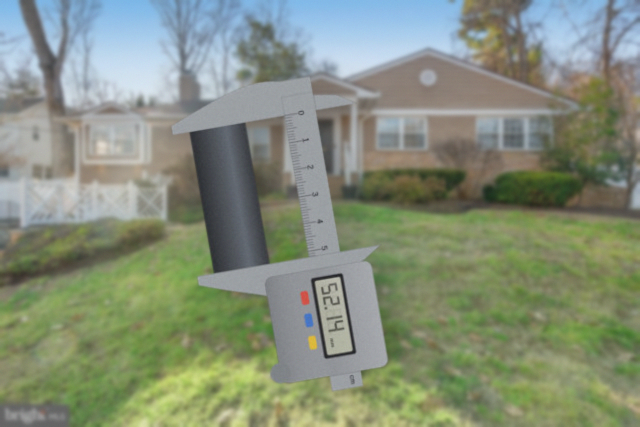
52.14 mm
